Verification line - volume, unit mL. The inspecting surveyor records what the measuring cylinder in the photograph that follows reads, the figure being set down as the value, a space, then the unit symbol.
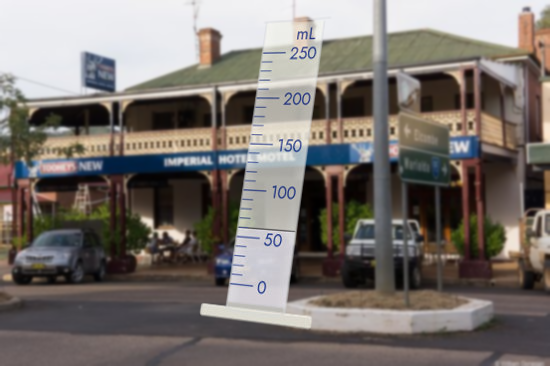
60 mL
